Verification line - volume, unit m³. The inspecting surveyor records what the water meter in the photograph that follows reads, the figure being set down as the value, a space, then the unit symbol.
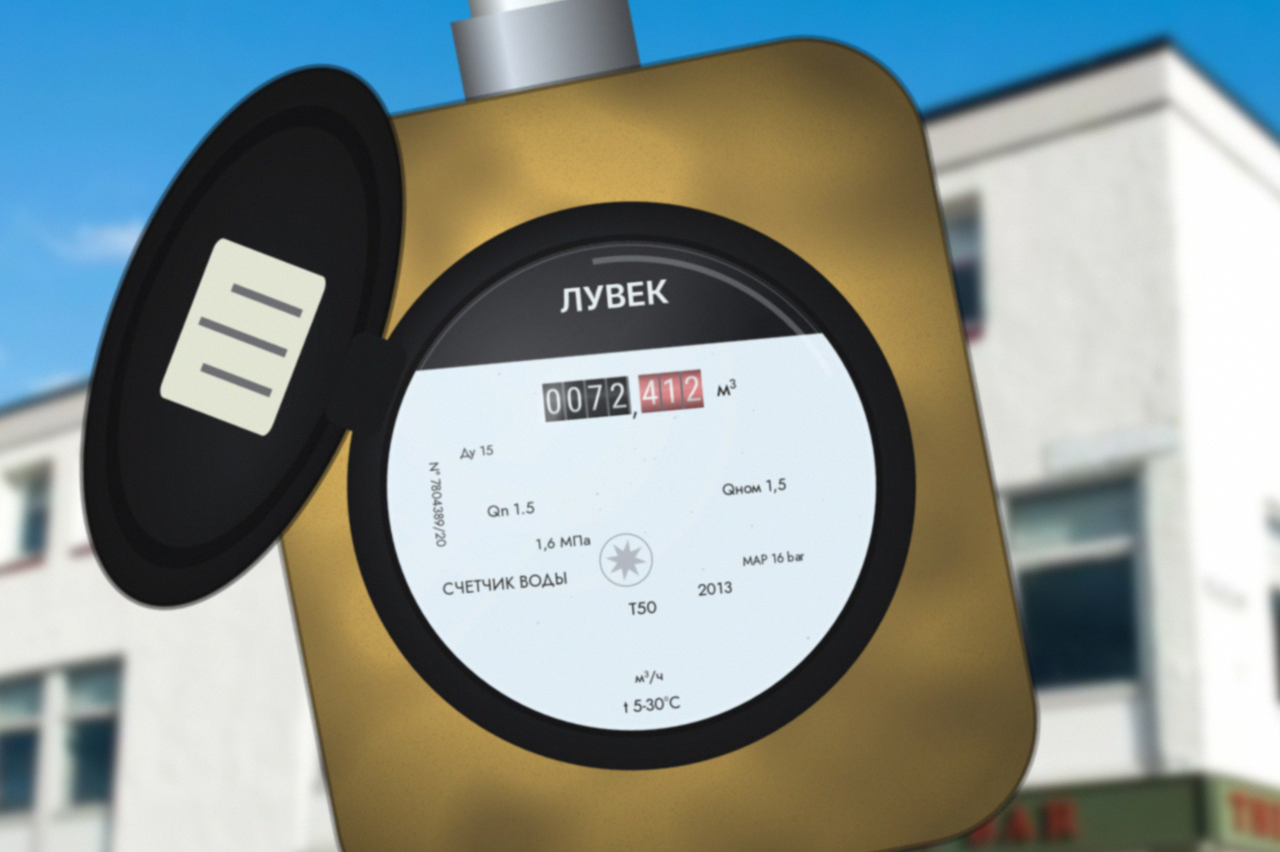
72.412 m³
